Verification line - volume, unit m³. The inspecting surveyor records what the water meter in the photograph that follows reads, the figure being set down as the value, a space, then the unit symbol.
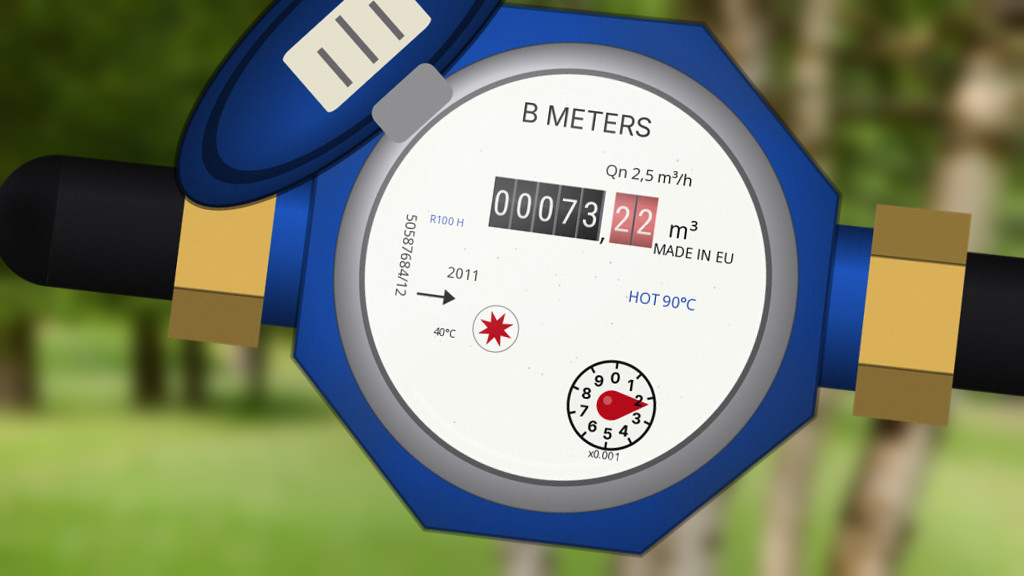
73.222 m³
